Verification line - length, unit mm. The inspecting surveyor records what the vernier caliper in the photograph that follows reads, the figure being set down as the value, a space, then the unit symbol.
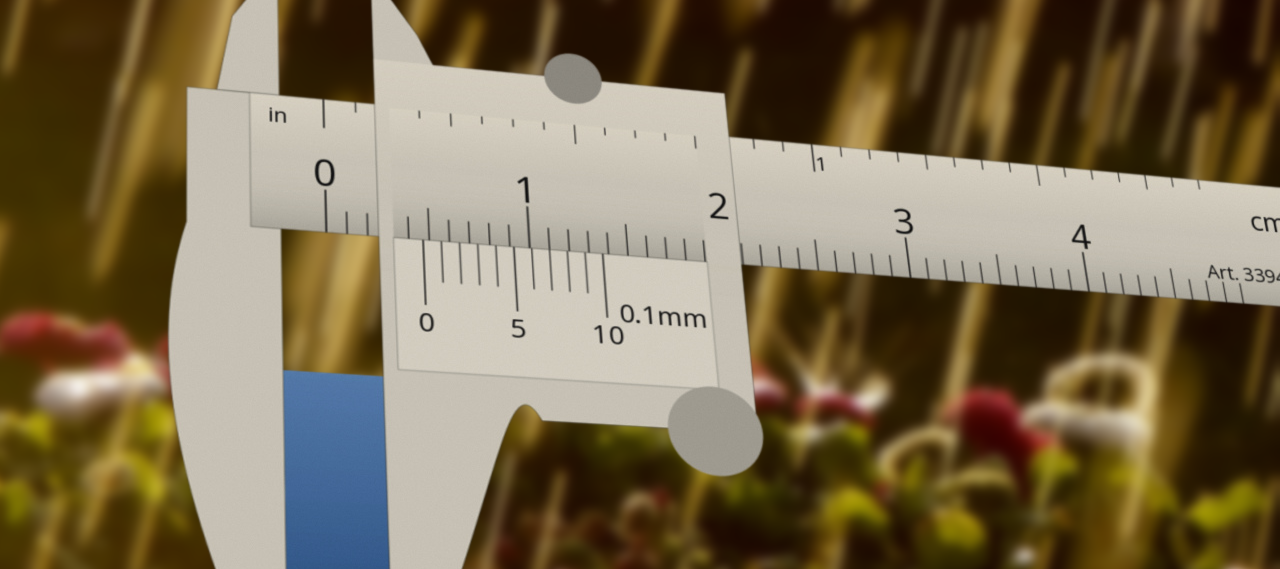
4.7 mm
